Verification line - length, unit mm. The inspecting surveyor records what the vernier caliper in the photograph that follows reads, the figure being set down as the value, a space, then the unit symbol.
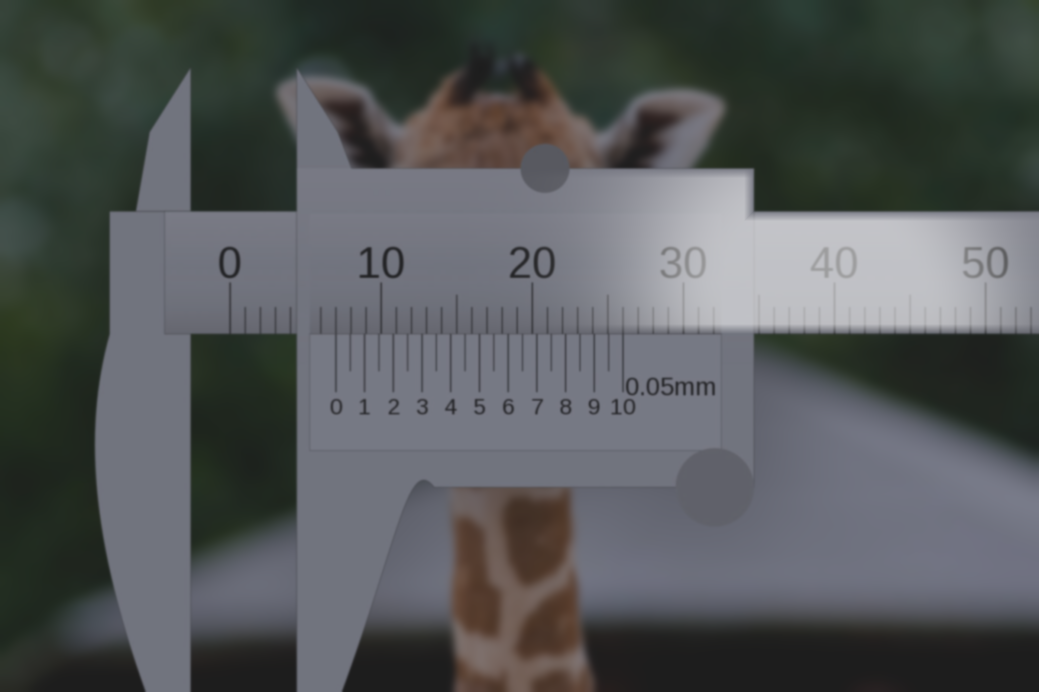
7.0 mm
